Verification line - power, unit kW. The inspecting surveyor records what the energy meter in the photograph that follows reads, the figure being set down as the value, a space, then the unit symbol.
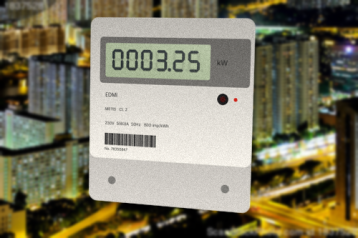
3.25 kW
